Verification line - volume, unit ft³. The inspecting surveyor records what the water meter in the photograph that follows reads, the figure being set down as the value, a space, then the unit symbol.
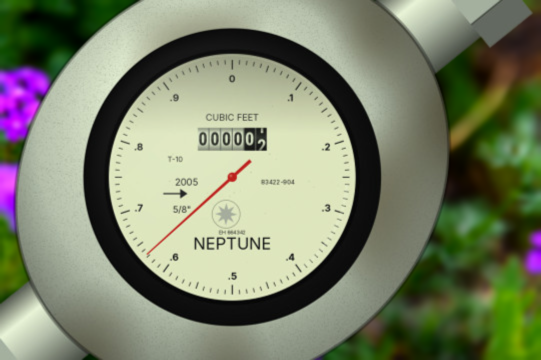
1.63 ft³
